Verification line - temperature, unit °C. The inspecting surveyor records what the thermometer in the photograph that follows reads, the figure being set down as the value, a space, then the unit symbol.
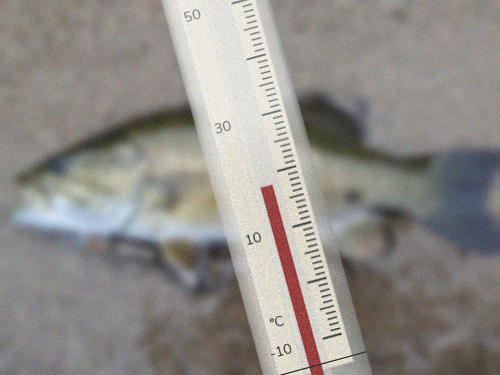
18 °C
